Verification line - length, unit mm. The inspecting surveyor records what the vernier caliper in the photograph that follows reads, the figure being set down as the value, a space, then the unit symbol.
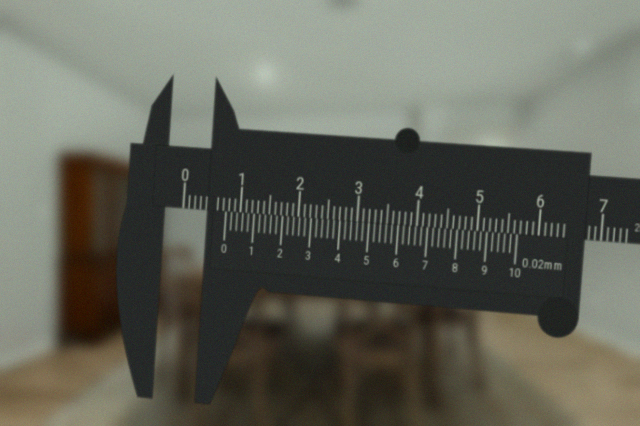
7.5 mm
